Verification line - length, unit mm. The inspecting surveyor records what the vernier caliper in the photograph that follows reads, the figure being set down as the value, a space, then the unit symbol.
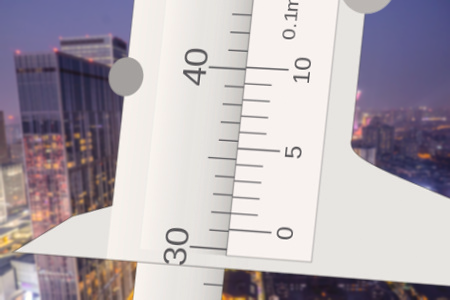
31.1 mm
